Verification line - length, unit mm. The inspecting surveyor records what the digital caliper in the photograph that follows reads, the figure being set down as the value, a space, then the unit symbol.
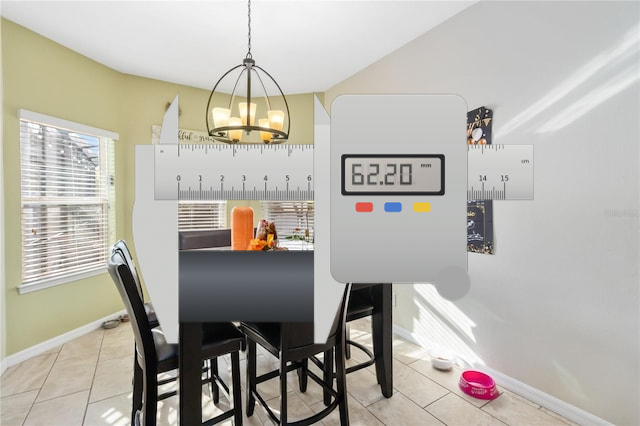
62.20 mm
